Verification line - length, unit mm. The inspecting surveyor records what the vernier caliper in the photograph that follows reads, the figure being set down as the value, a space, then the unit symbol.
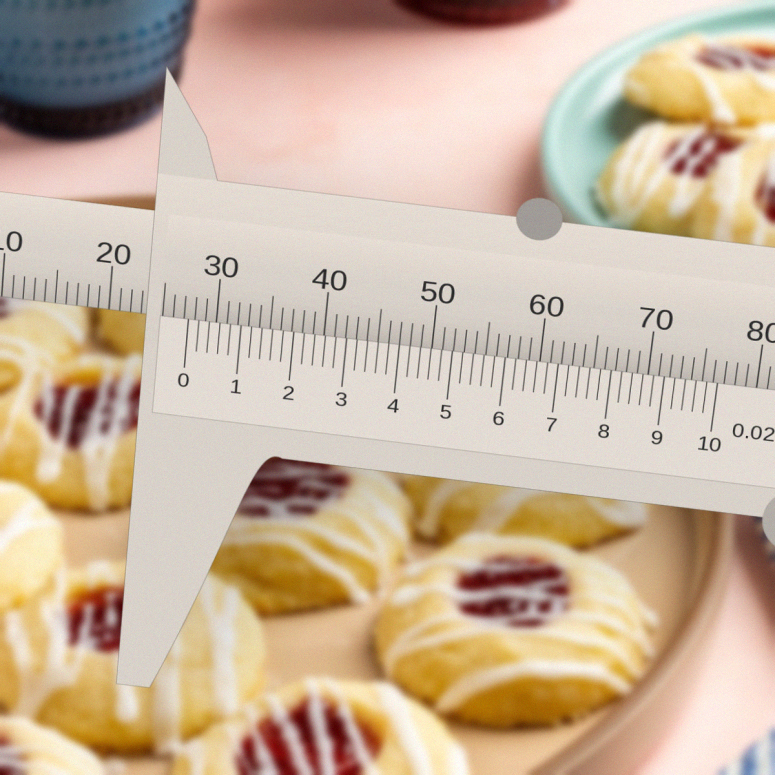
27.4 mm
